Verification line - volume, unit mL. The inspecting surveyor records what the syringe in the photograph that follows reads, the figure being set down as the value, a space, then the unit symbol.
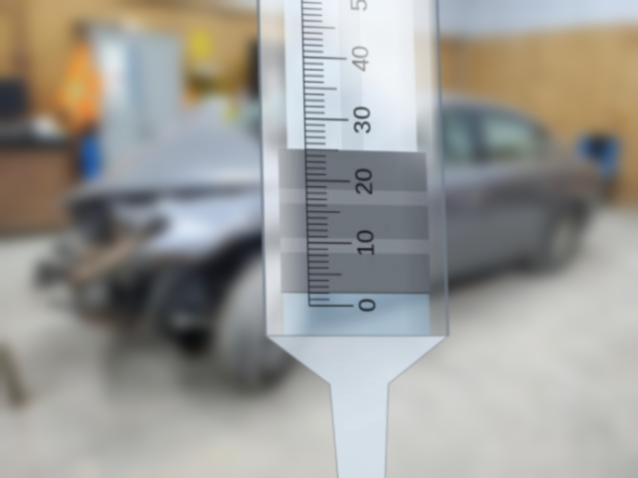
2 mL
